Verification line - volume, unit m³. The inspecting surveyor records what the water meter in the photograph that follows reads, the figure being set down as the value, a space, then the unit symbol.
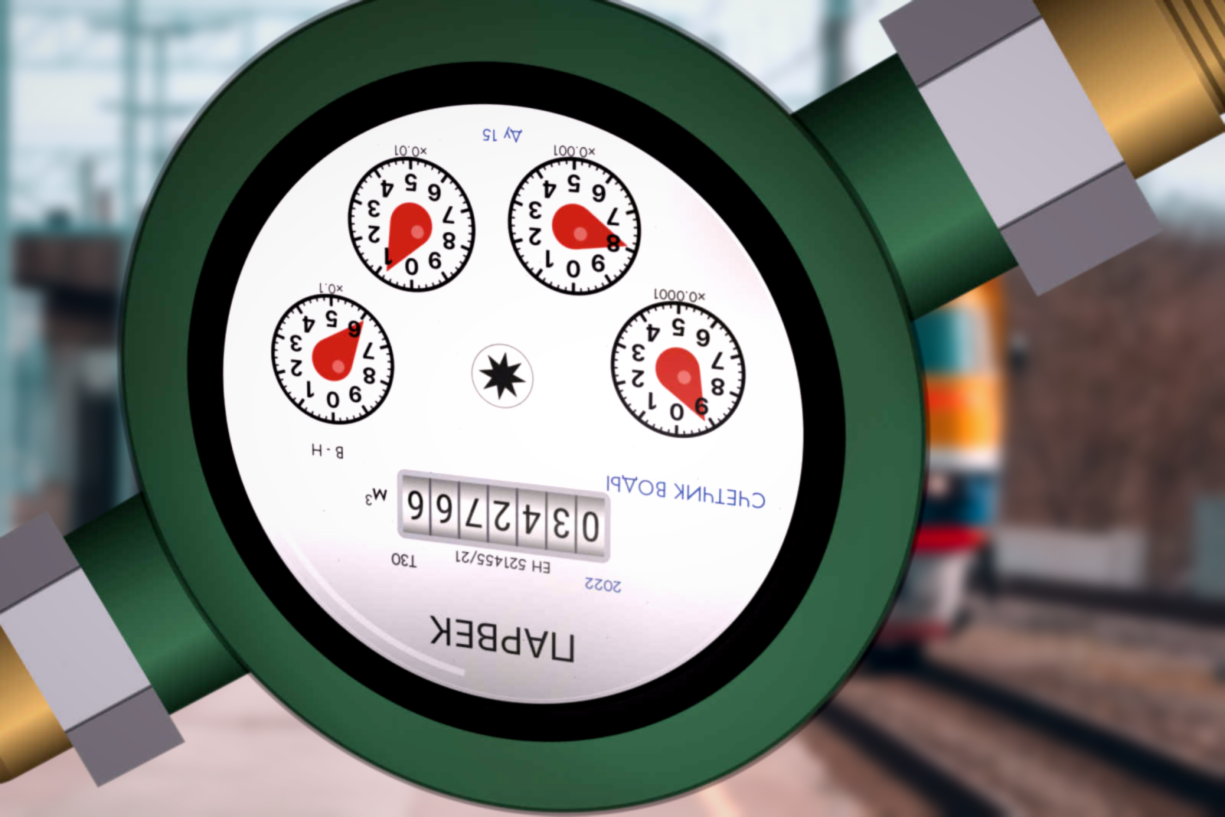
342766.6079 m³
